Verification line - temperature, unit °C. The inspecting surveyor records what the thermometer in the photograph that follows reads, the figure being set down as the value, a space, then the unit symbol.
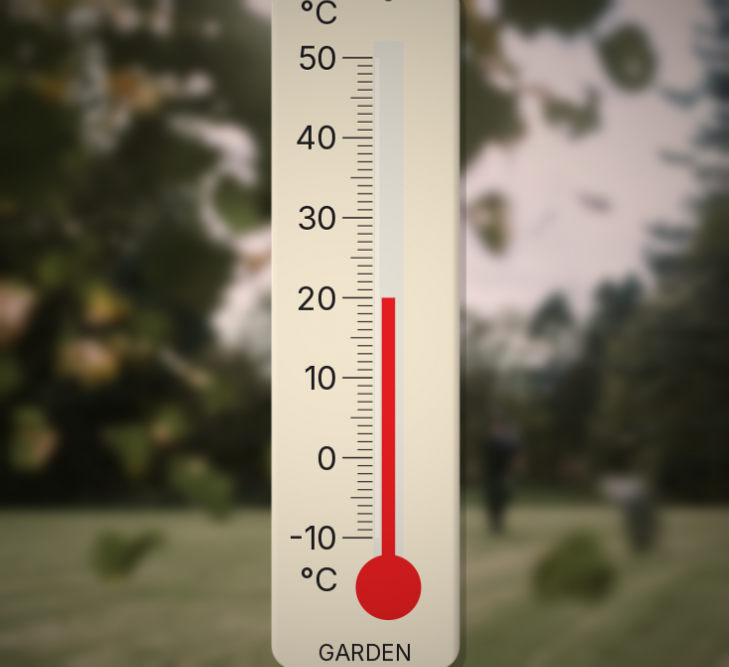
20 °C
